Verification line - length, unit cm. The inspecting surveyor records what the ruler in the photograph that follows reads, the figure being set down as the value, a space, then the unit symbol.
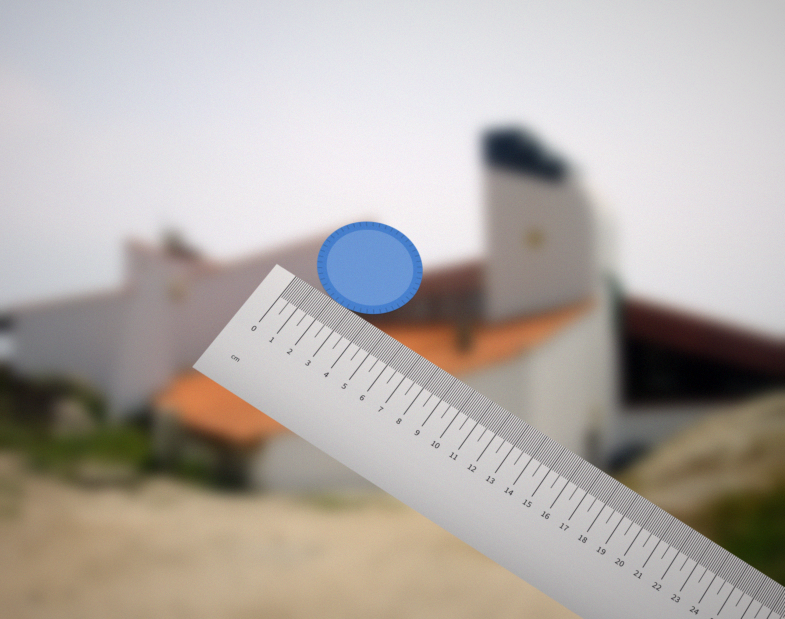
5 cm
